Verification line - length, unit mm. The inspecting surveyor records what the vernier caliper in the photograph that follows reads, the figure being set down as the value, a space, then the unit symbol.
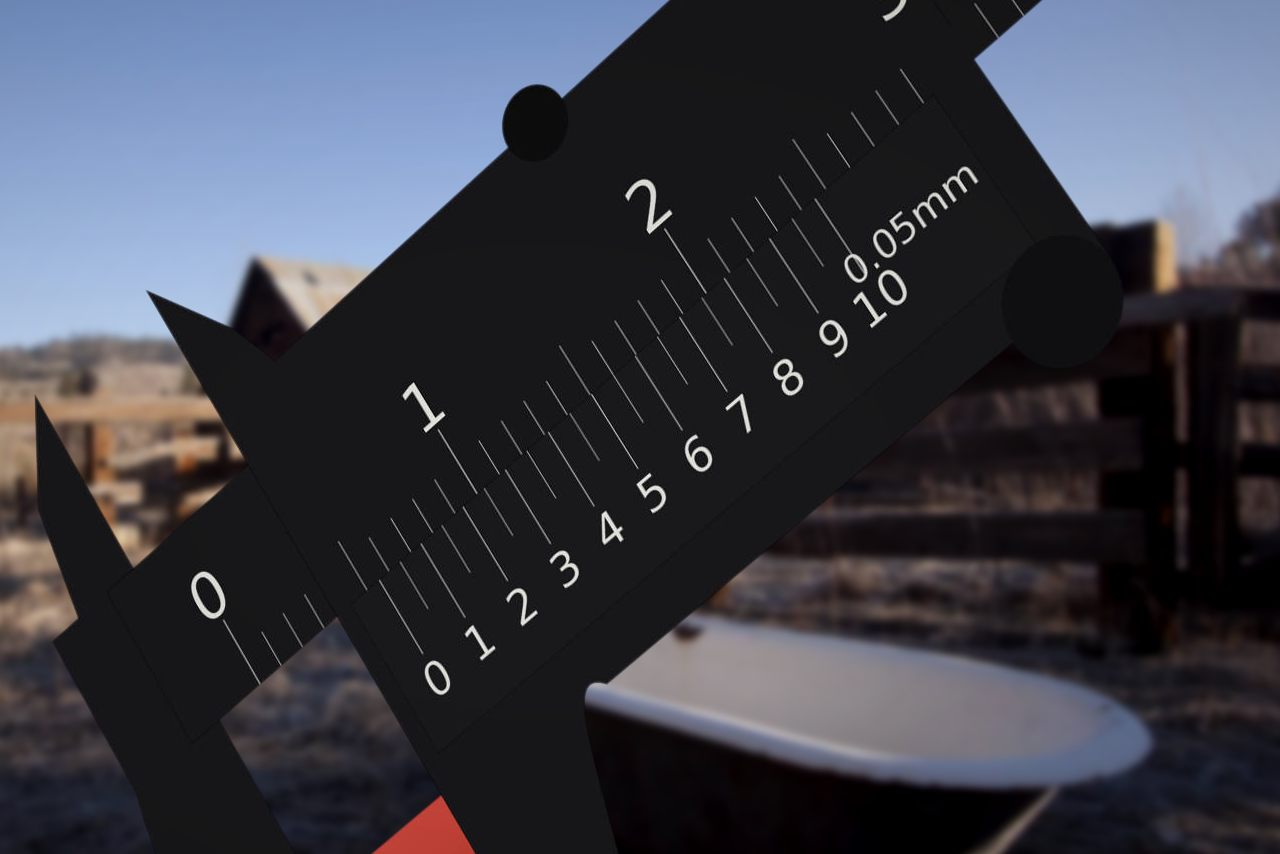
5.55 mm
